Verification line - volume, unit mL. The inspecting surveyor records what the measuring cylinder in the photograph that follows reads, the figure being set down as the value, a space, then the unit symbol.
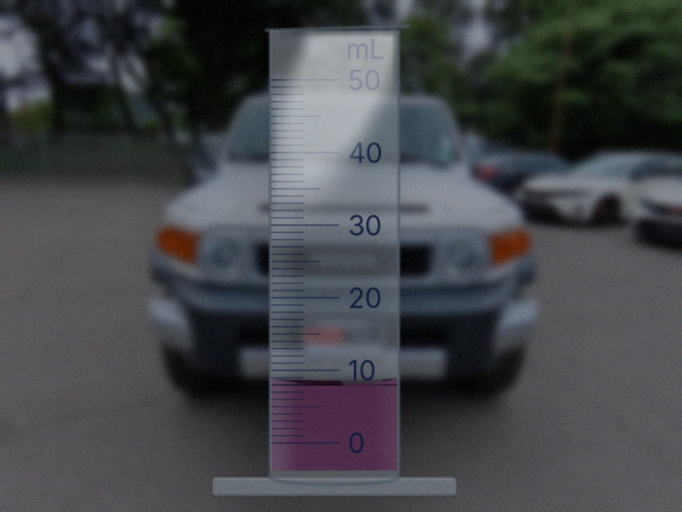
8 mL
